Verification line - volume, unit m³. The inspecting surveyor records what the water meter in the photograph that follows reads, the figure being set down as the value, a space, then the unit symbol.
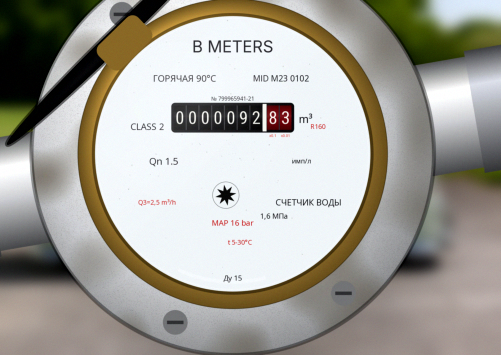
92.83 m³
